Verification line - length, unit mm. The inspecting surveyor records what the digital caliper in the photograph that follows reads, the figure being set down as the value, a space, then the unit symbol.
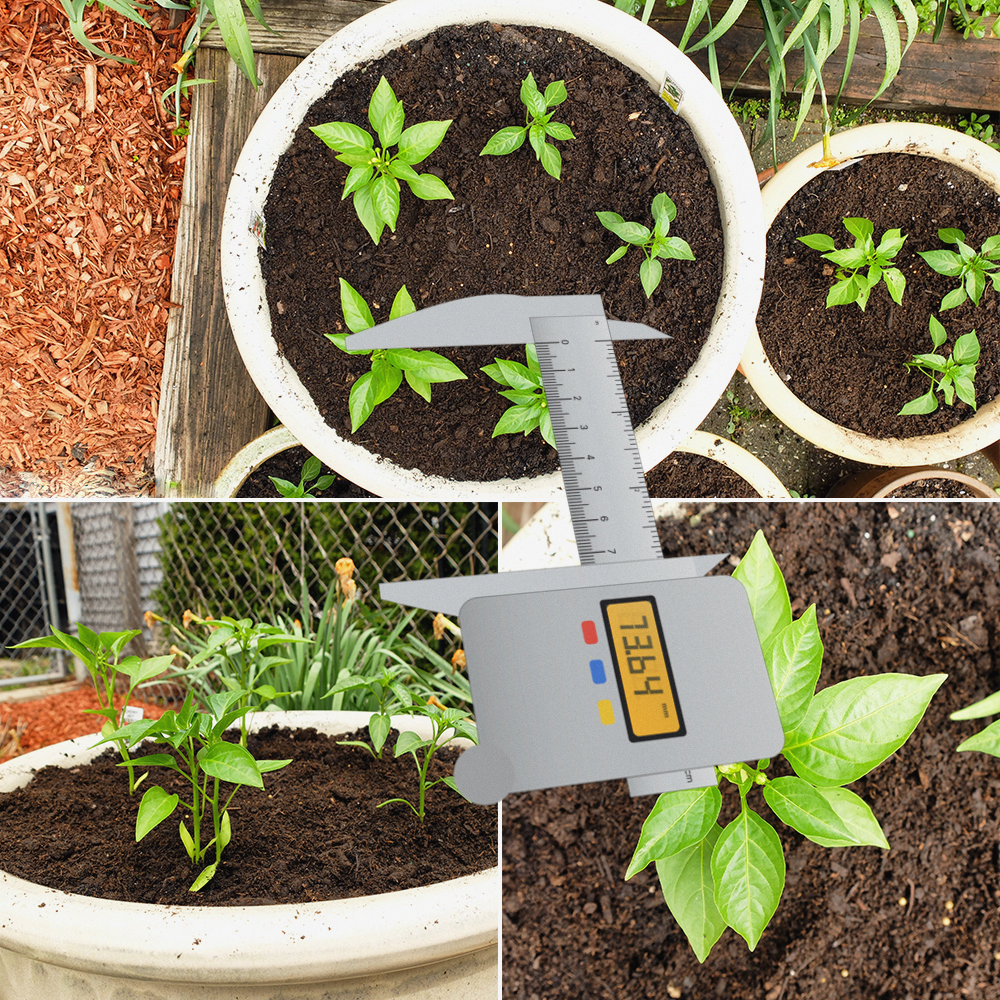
73.64 mm
